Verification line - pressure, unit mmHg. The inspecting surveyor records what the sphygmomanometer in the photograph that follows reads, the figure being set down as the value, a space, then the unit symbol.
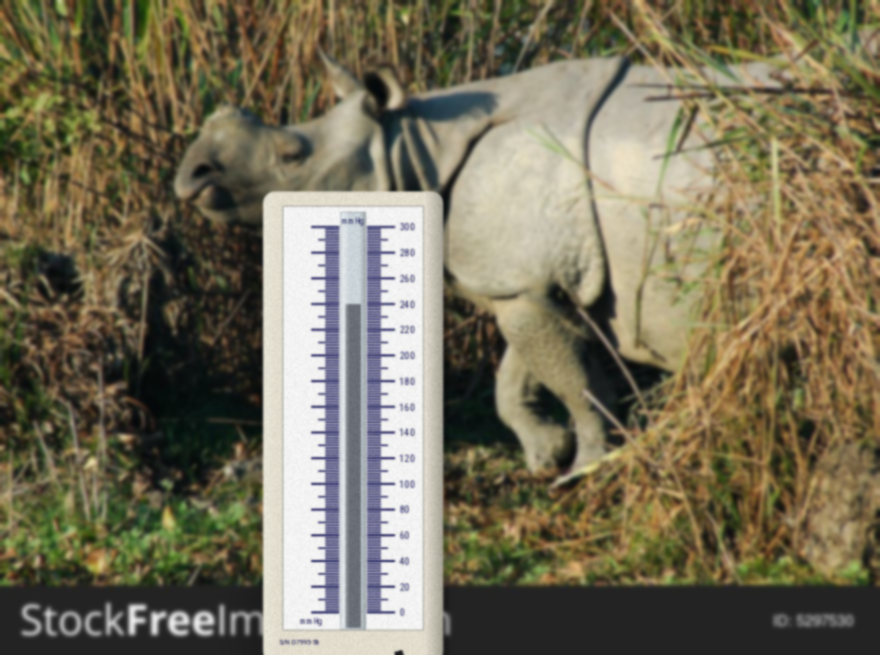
240 mmHg
